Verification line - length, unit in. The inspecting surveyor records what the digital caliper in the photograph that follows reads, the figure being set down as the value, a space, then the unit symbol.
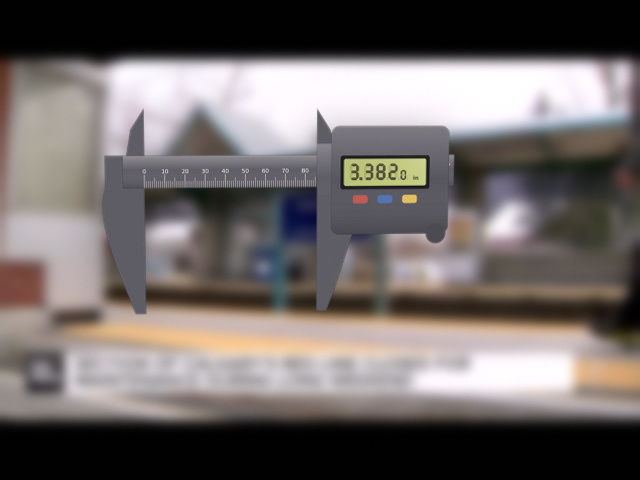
3.3820 in
